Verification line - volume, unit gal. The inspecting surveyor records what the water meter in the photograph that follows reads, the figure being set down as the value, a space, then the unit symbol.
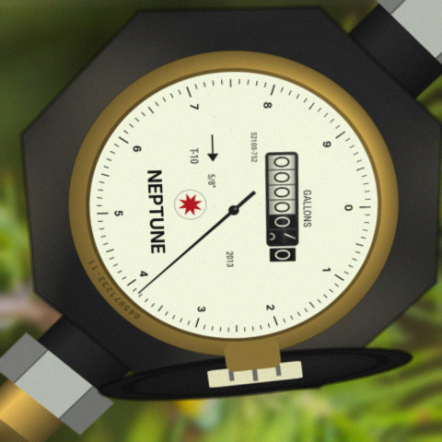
73.8 gal
